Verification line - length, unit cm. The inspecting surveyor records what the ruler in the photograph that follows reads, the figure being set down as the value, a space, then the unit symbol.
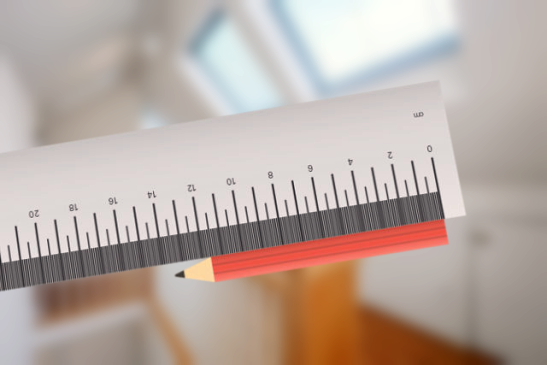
13.5 cm
